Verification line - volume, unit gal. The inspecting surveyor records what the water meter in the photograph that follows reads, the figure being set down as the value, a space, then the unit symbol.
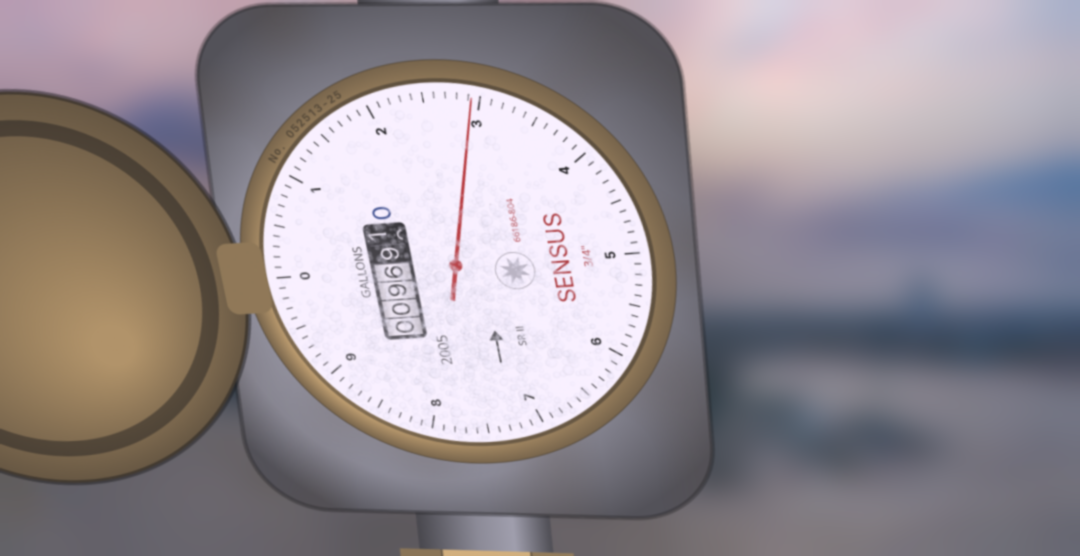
96912.9 gal
